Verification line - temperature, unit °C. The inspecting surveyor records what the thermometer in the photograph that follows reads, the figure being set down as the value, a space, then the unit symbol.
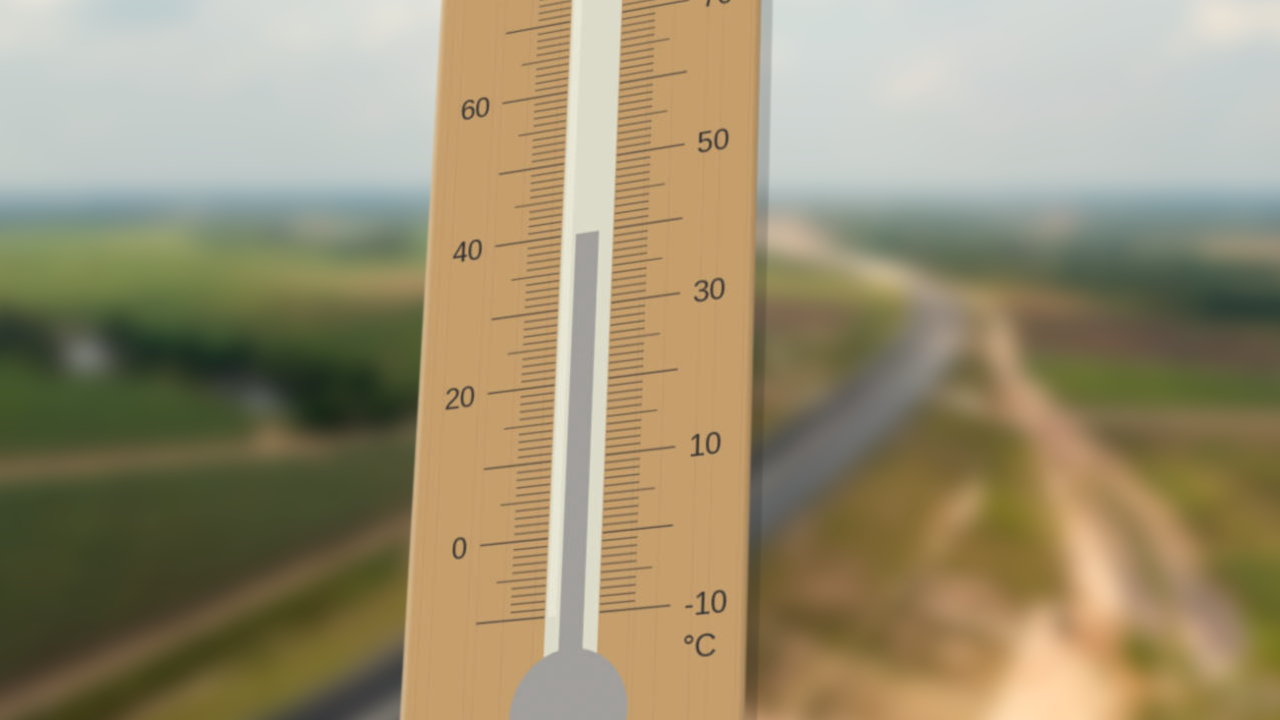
40 °C
